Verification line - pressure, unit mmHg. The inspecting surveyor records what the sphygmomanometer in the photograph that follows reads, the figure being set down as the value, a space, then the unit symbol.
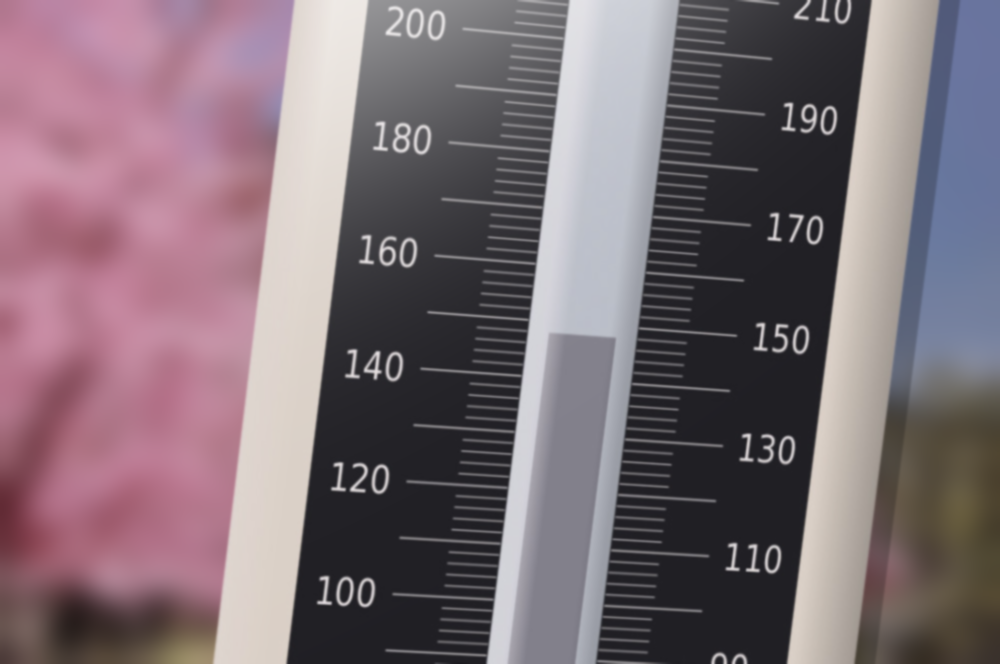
148 mmHg
